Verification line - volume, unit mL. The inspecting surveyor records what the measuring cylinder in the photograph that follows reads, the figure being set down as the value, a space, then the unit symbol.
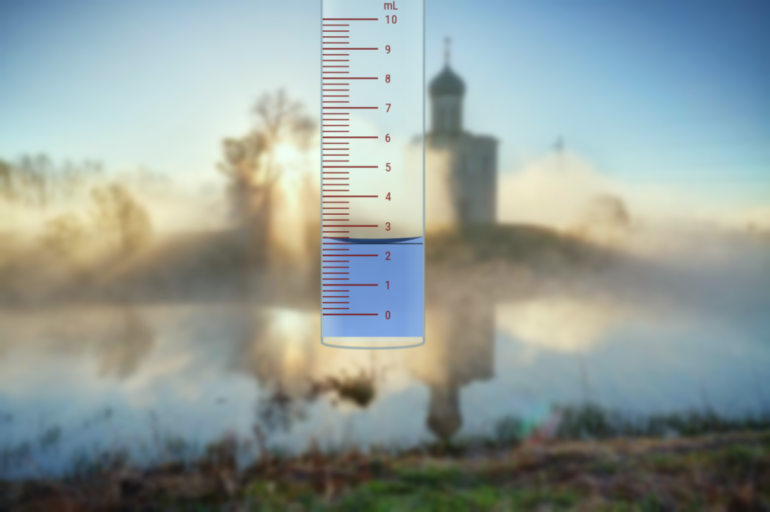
2.4 mL
